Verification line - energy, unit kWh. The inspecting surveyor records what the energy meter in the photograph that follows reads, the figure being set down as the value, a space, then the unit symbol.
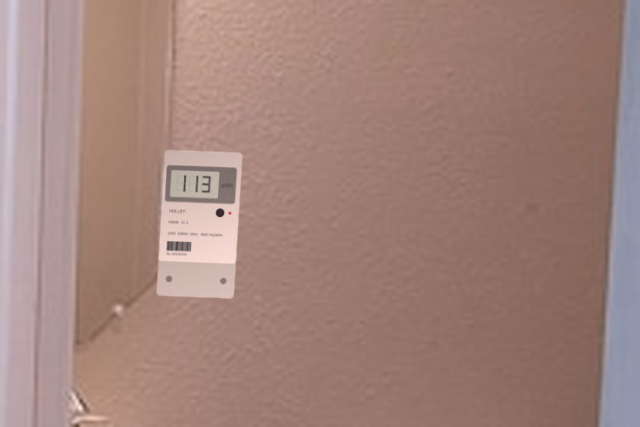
113 kWh
